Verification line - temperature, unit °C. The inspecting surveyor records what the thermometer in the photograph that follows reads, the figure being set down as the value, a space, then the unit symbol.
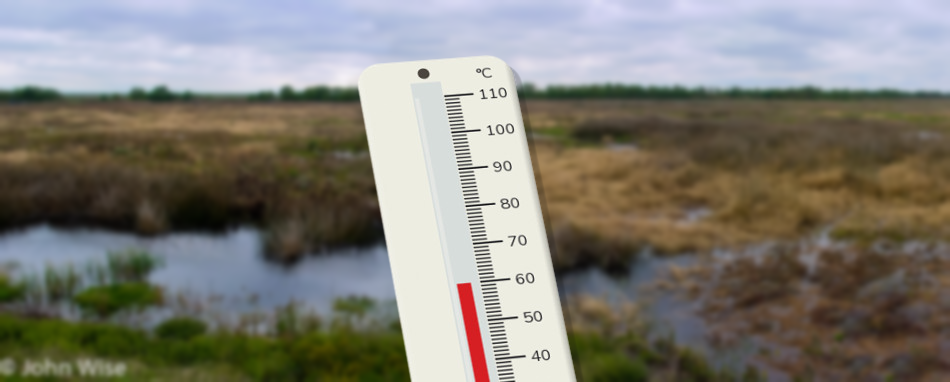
60 °C
